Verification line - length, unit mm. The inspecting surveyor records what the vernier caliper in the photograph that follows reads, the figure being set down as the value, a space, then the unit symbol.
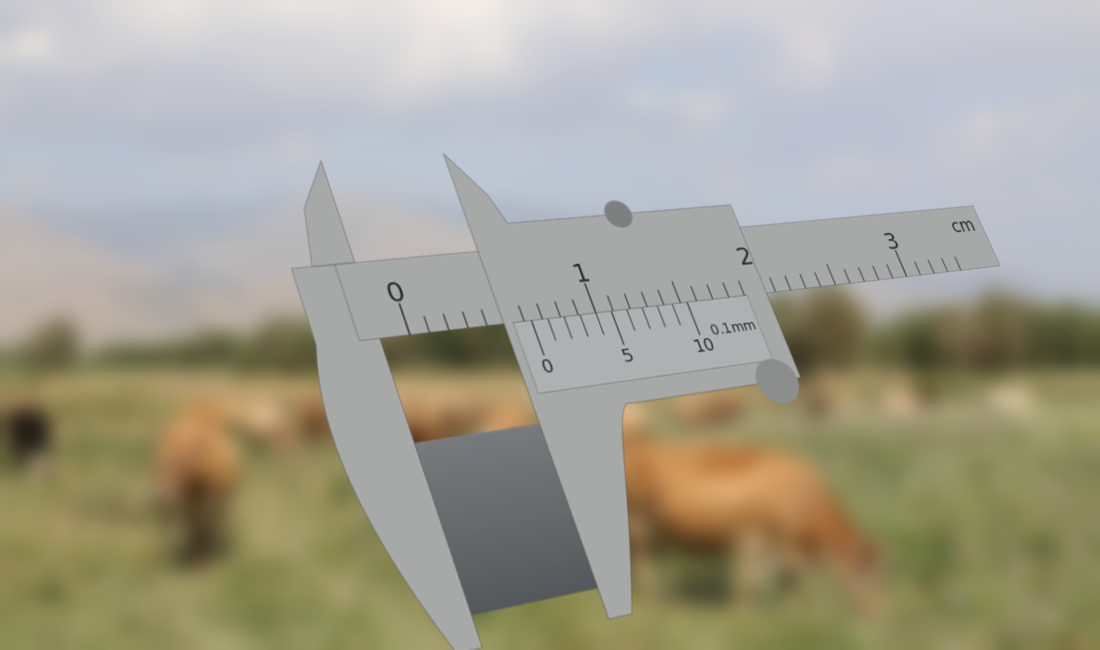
6.4 mm
